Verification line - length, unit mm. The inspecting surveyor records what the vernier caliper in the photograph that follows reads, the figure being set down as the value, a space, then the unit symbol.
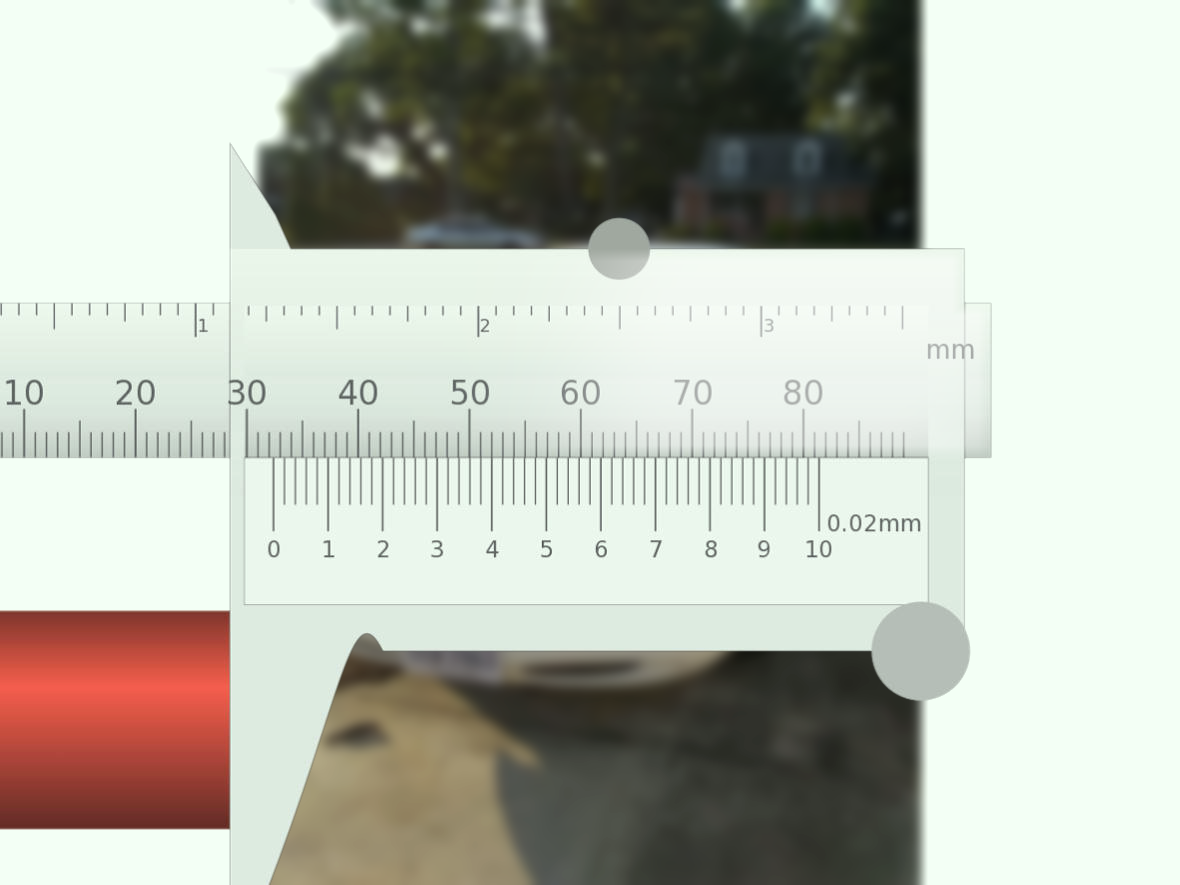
32.4 mm
